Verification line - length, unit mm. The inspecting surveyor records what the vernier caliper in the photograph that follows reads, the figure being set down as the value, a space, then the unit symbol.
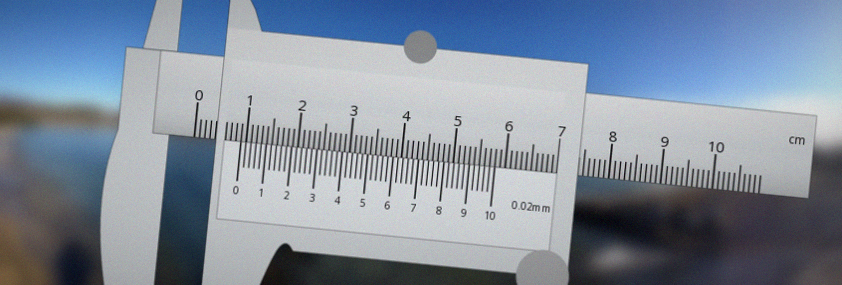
9.0 mm
